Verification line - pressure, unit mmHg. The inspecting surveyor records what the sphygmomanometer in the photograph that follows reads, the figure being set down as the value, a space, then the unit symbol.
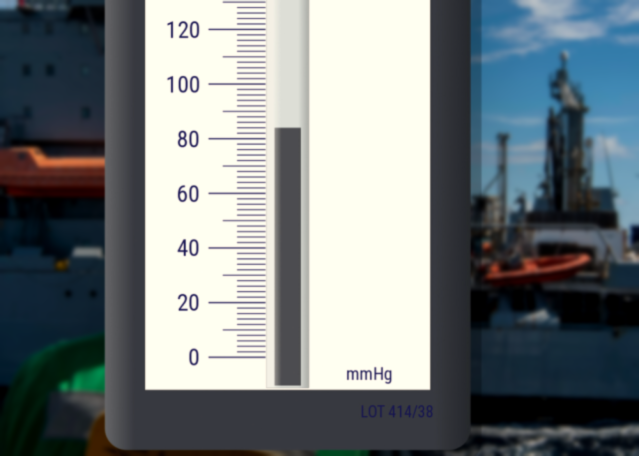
84 mmHg
